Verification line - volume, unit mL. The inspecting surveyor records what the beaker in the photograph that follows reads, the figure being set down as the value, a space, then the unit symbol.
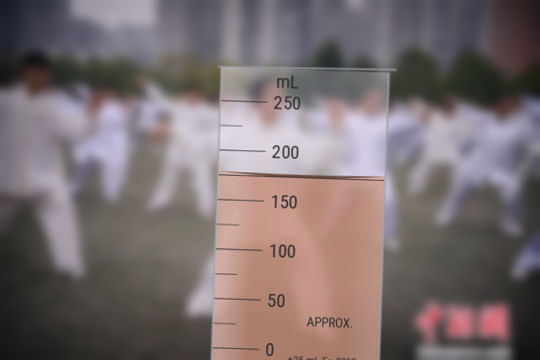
175 mL
